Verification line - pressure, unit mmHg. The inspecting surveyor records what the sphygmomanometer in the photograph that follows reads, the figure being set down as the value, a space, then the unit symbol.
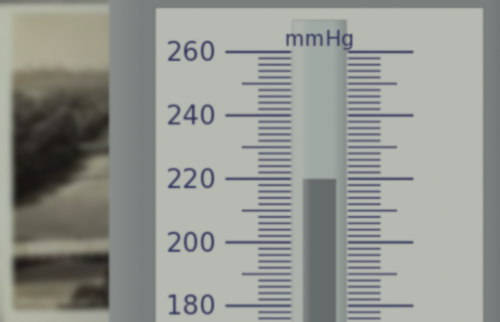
220 mmHg
